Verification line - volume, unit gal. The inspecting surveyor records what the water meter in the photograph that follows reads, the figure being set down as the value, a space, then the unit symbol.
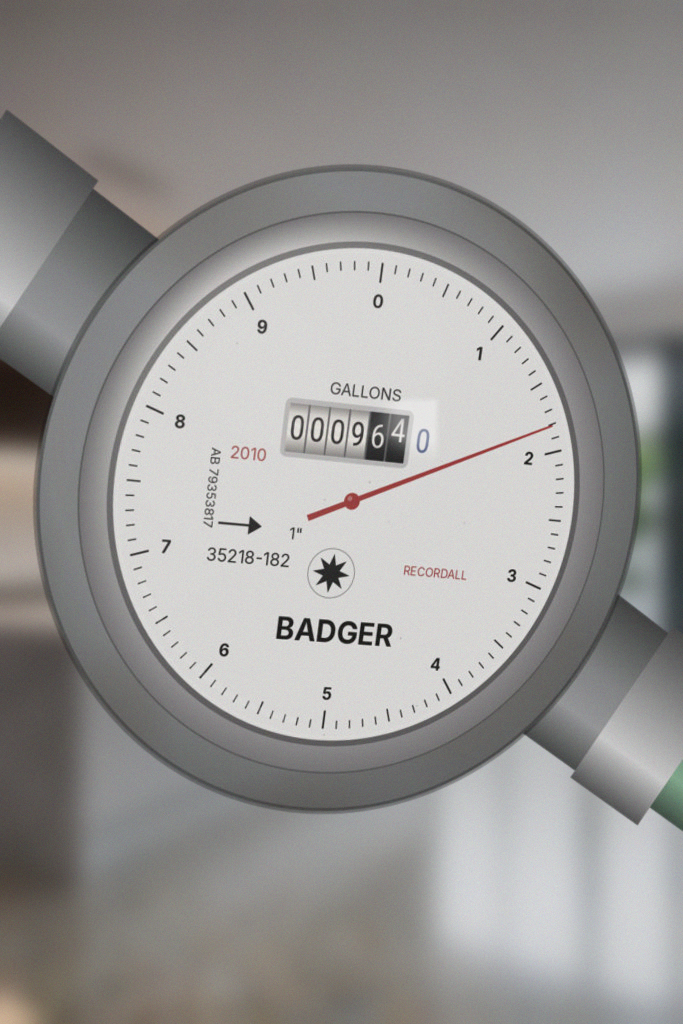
9641.8 gal
